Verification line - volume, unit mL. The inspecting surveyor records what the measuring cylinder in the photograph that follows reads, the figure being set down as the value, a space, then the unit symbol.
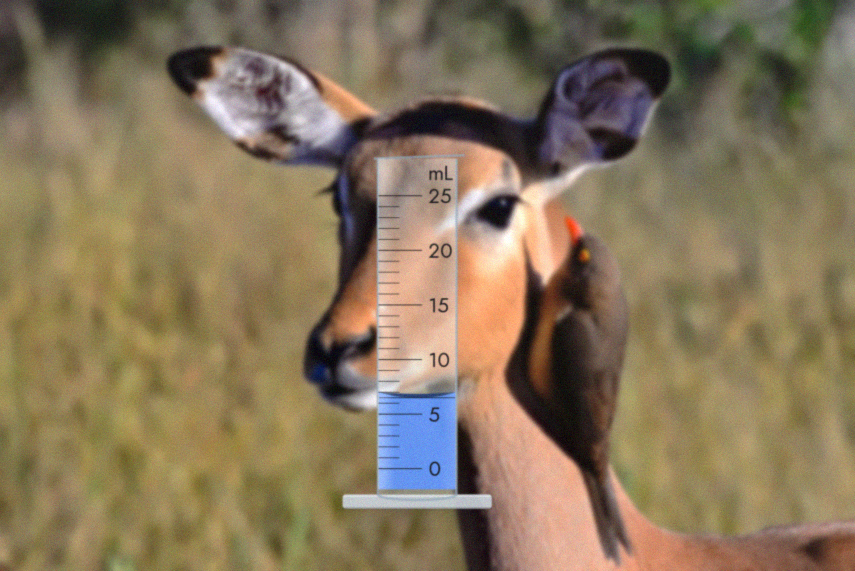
6.5 mL
